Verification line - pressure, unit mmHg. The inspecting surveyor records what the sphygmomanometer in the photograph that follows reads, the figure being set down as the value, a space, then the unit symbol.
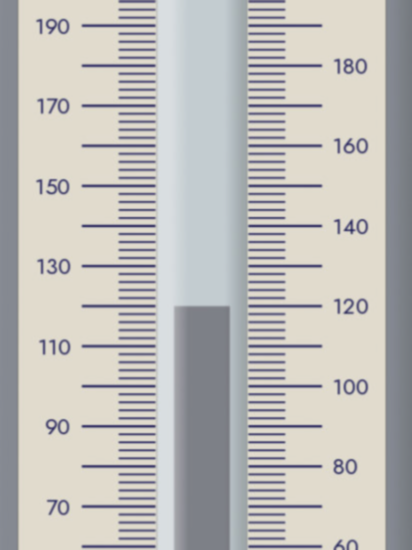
120 mmHg
